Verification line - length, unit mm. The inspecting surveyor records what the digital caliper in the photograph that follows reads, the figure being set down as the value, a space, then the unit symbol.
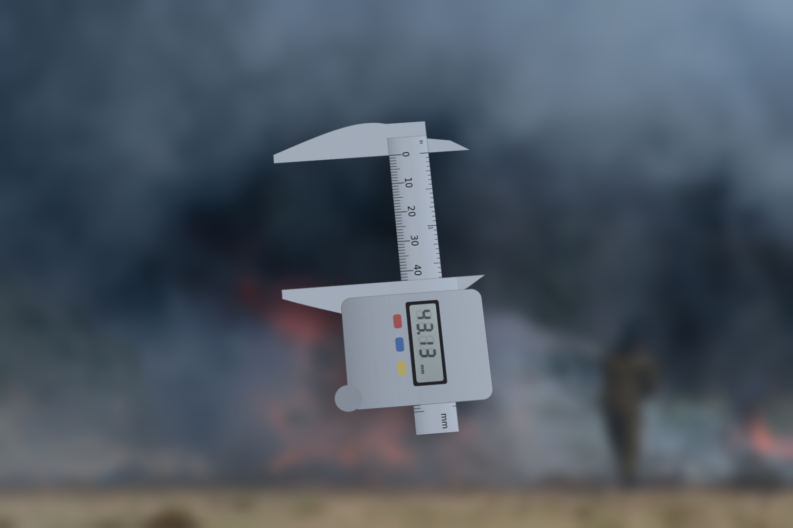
43.13 mm
